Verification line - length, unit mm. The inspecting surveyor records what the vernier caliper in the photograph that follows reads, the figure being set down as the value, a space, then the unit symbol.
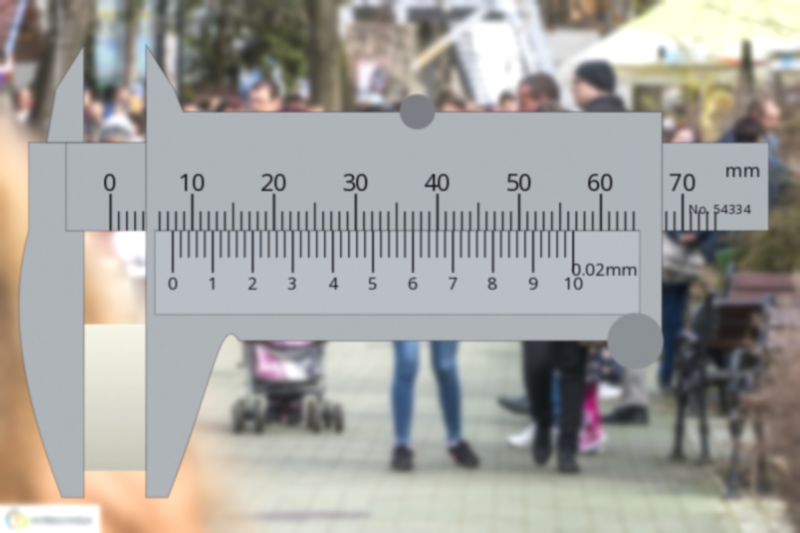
7.6 mm
